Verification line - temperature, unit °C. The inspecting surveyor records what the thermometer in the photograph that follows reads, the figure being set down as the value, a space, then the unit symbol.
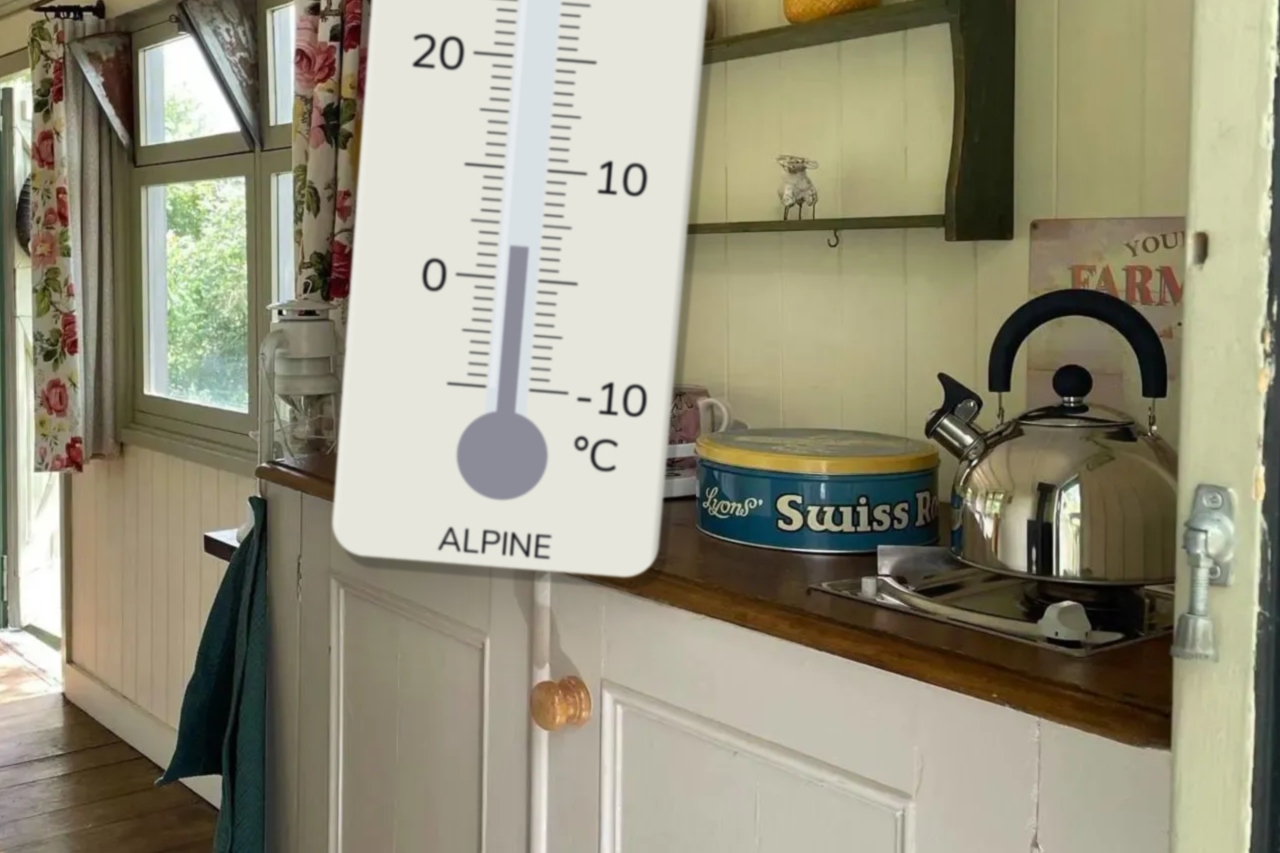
3 °C
